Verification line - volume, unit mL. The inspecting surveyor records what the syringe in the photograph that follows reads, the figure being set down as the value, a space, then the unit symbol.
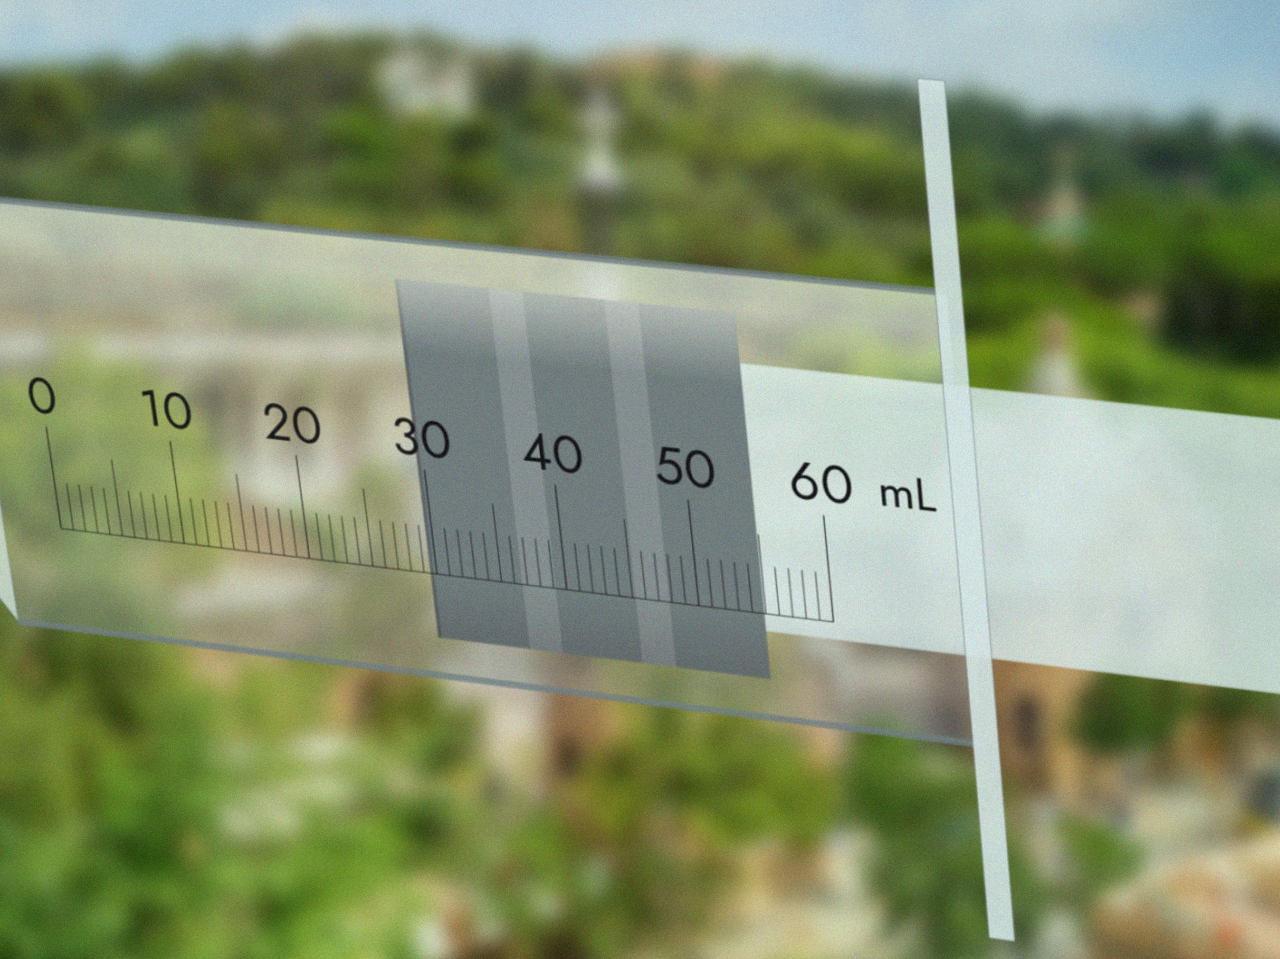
29.5 mL
